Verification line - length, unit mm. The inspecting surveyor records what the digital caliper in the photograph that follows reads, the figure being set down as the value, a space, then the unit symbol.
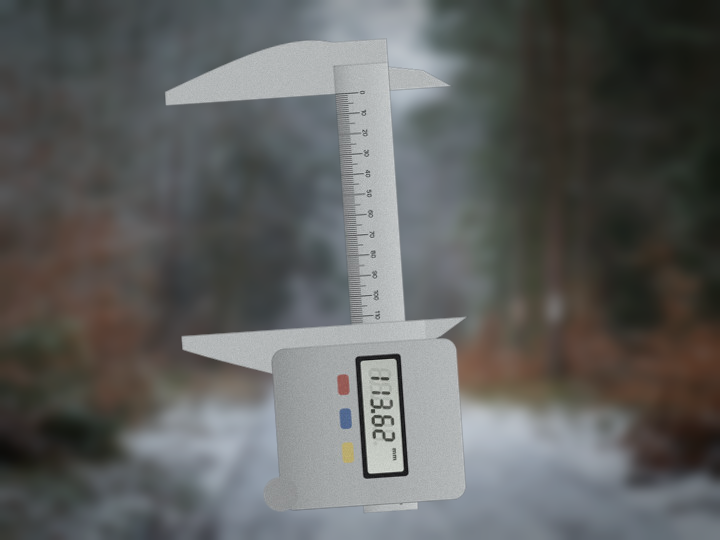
113.62 mm
